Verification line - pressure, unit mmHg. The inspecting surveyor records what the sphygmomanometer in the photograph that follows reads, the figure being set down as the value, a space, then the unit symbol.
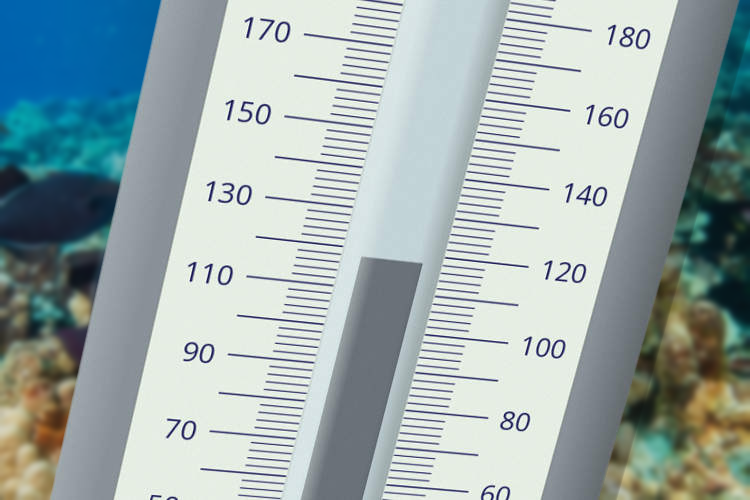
118 mmHg
